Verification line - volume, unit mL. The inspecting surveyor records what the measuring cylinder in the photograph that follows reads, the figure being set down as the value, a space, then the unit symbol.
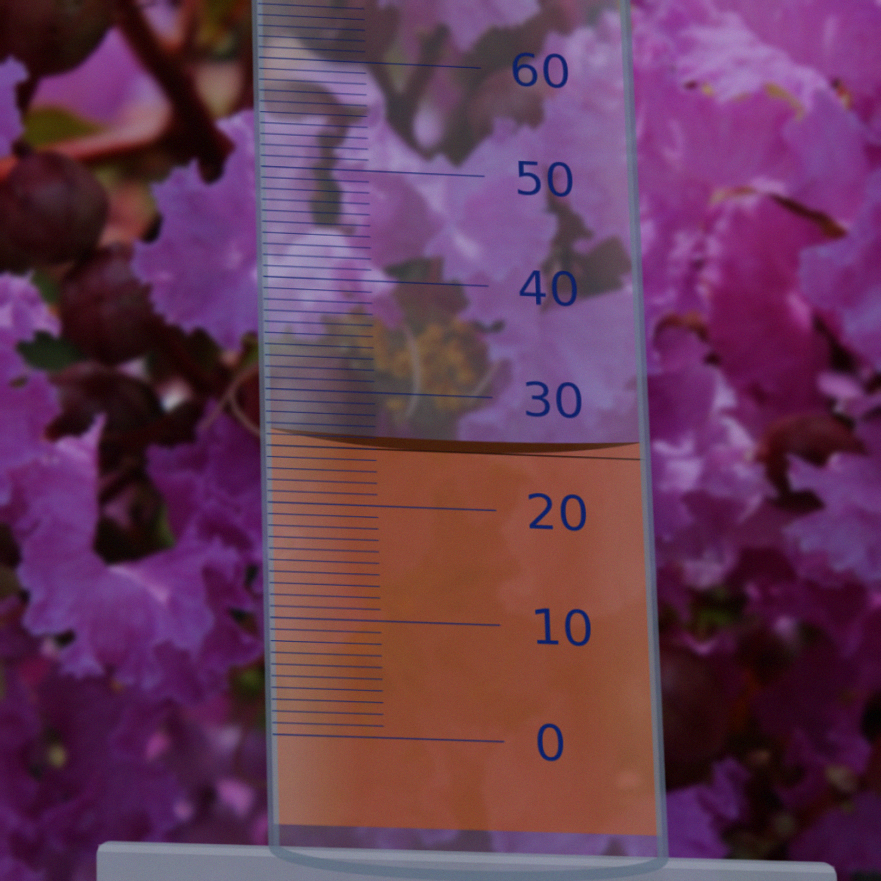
25 mL
